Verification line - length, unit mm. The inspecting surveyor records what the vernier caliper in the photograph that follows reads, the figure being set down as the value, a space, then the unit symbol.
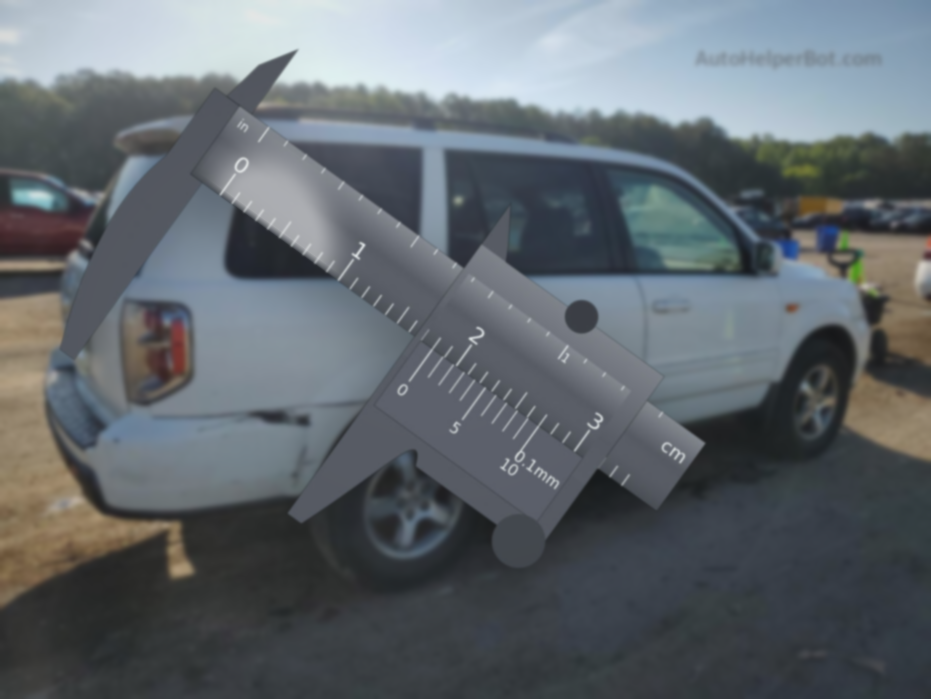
18.0 mm
